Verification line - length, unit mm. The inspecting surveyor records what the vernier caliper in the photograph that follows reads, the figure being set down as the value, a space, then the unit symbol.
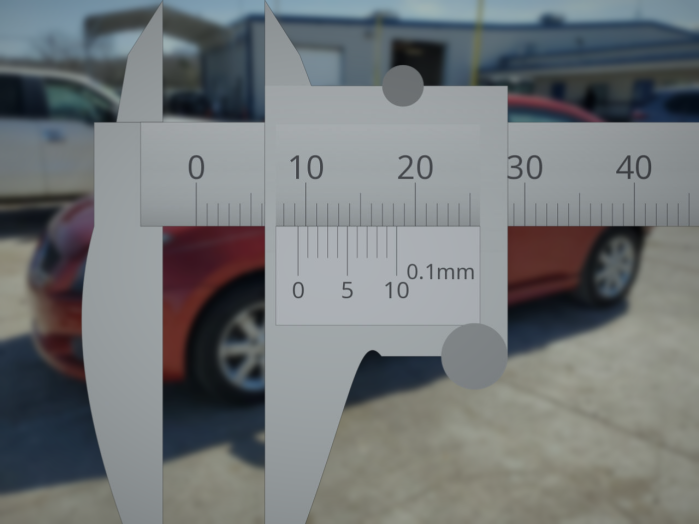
9.3 mm
